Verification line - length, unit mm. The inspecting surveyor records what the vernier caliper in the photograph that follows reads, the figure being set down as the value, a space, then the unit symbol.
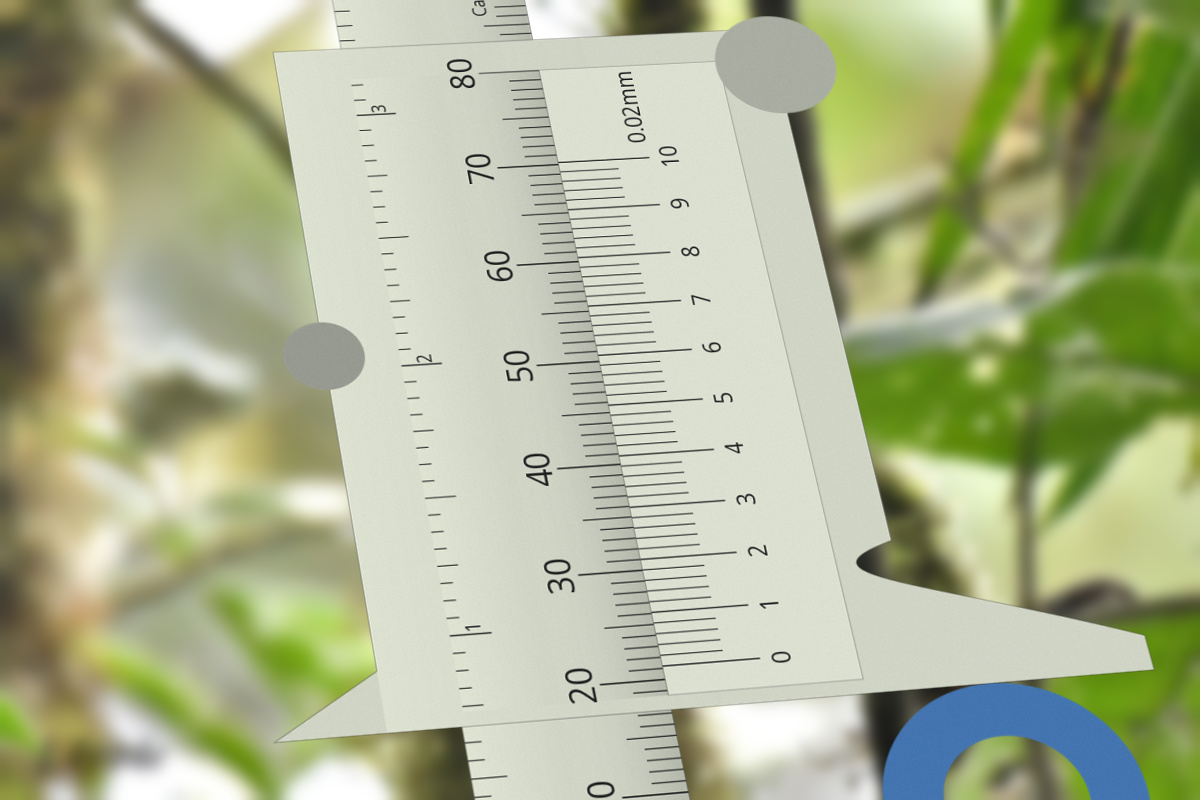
21.2 mm
